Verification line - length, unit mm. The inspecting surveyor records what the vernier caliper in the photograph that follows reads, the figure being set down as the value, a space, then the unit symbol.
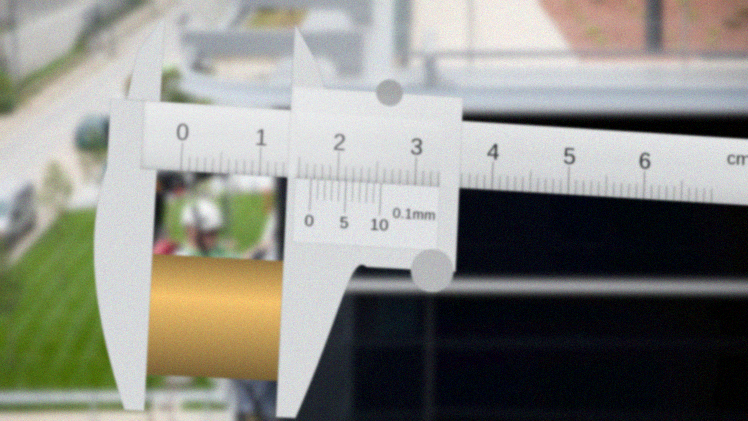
16.6 mm
